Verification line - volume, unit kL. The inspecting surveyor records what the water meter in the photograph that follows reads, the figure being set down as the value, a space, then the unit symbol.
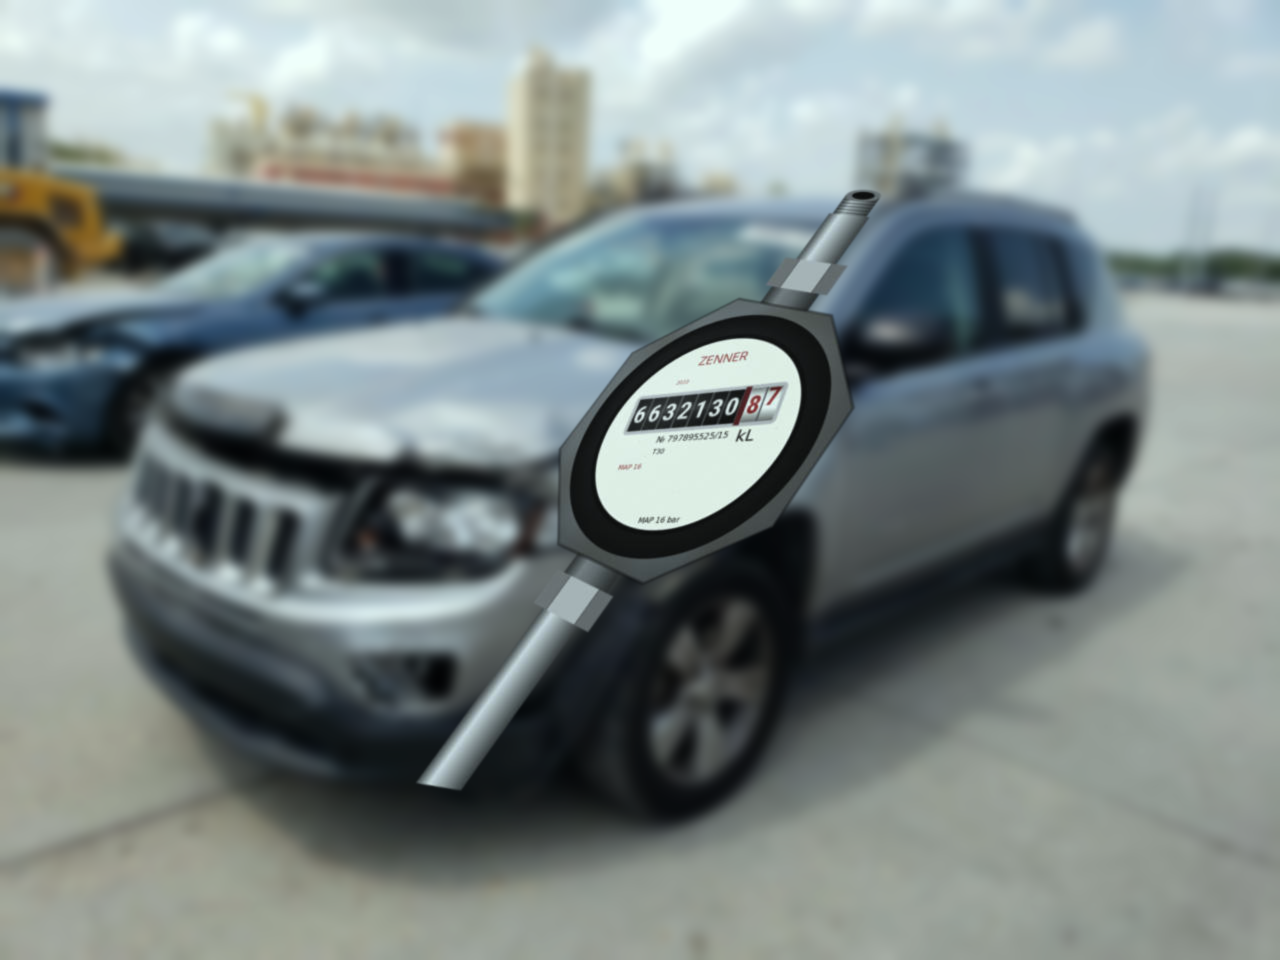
6632130.87 kL
